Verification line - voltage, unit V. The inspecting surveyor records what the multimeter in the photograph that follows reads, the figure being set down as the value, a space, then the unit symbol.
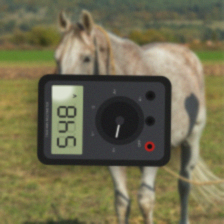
548 V
